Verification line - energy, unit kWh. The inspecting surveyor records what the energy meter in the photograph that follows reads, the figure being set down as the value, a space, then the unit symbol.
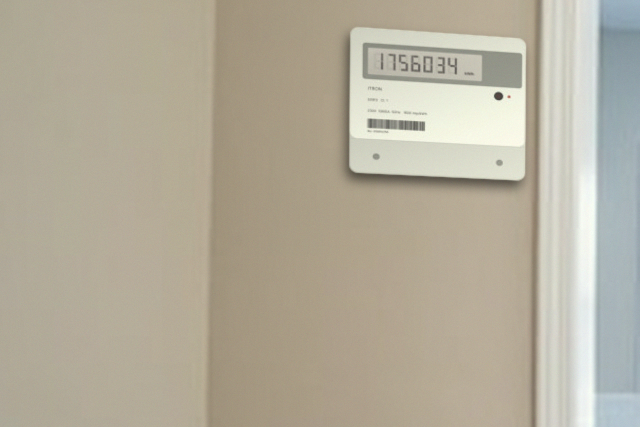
1756034 kWh
